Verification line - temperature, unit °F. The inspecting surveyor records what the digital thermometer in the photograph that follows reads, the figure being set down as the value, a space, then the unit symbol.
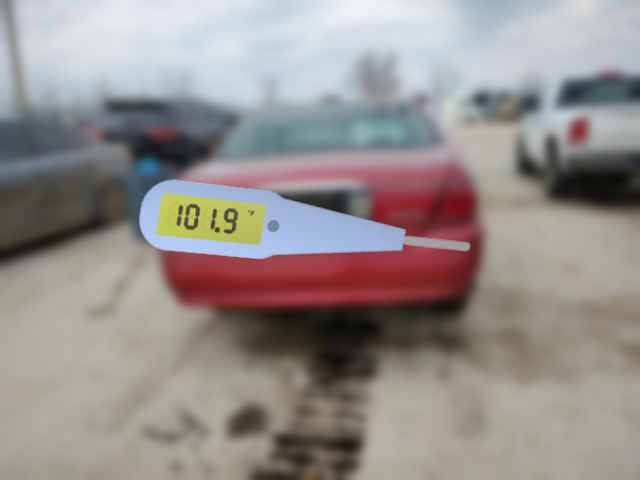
101.9 °F
